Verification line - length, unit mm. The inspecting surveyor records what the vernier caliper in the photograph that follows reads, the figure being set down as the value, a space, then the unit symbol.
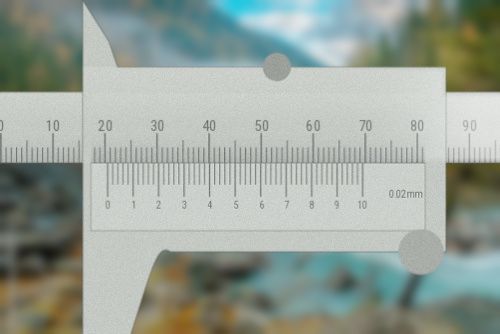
20.5 mm
